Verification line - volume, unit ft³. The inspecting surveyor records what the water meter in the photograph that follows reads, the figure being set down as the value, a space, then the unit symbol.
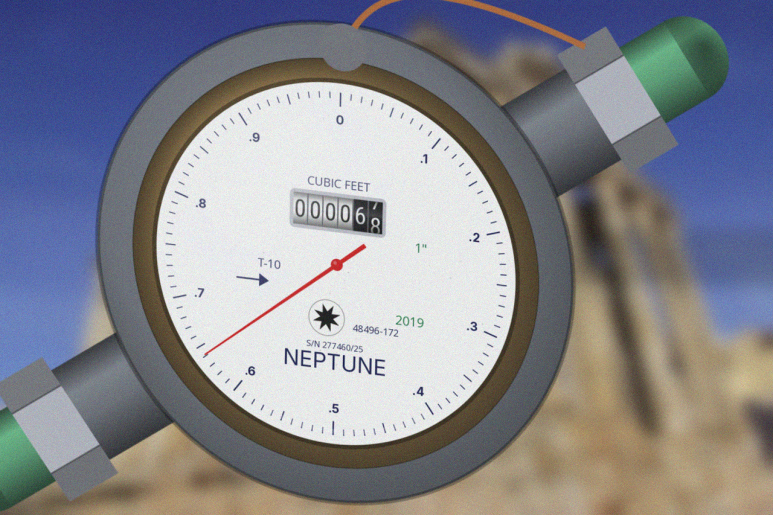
67.64 ft³
